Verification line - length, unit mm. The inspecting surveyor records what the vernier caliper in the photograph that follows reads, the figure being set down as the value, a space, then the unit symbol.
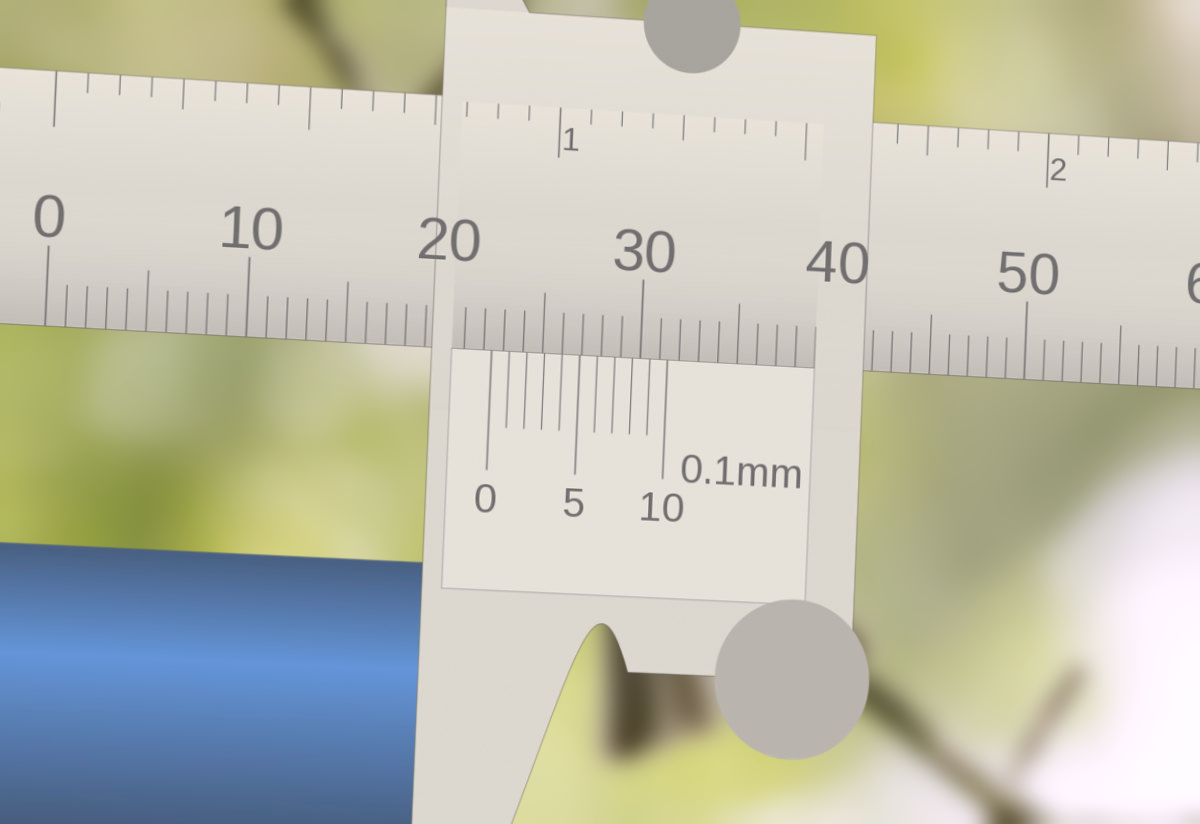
22.4 mm
